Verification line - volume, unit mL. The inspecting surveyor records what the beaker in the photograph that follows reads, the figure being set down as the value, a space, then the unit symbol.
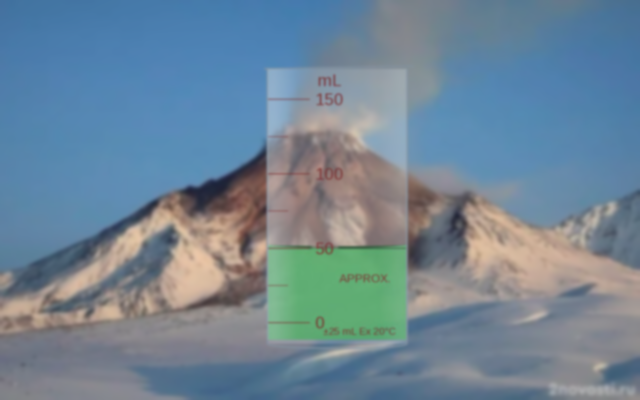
50 mL
